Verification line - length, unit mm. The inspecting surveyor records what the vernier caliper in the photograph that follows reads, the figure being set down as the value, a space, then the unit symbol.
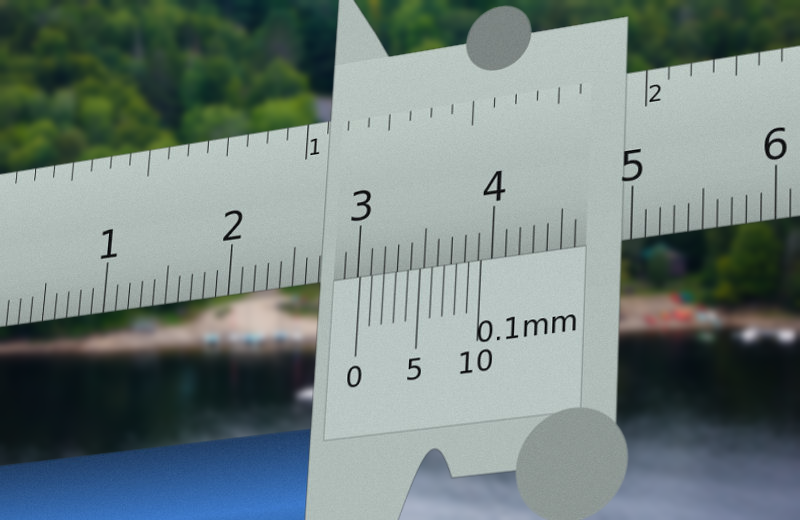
30.2 mm
